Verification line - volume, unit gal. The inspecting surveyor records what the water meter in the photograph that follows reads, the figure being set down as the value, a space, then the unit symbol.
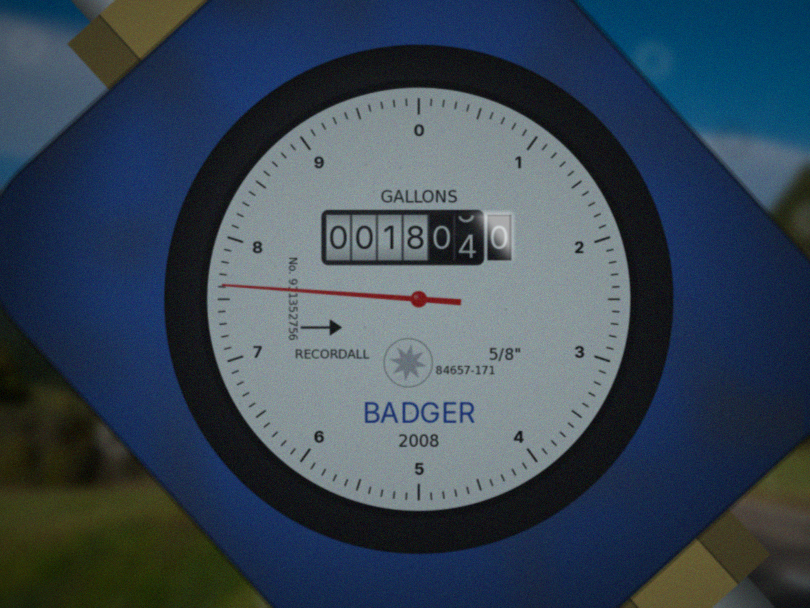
18037.6 gal
